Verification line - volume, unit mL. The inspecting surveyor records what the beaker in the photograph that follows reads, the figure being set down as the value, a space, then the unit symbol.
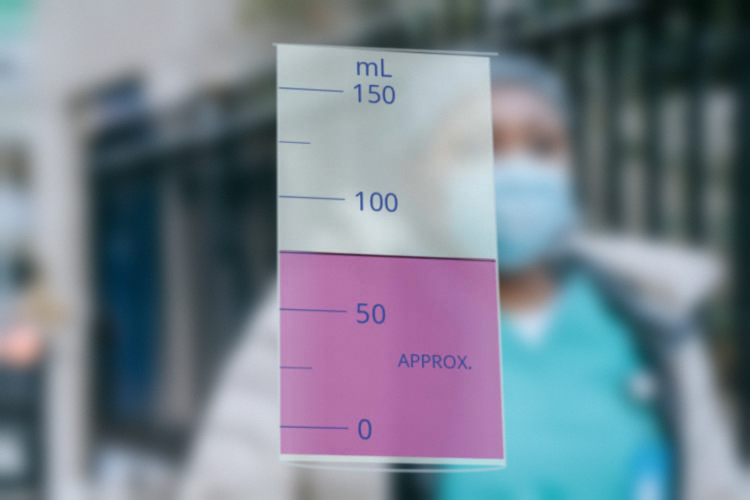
75 mL
